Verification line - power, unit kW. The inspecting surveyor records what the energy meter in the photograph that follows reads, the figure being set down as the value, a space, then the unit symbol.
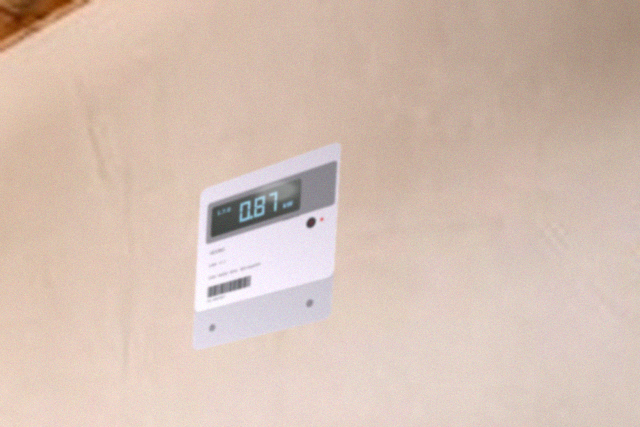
0.87 kW
